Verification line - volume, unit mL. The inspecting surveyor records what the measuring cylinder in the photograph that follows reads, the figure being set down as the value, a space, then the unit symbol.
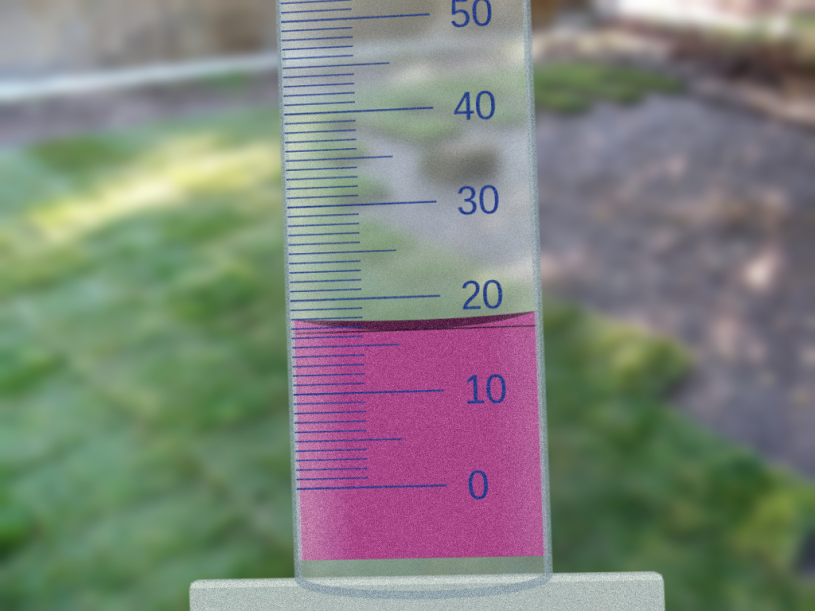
16.5 mL
